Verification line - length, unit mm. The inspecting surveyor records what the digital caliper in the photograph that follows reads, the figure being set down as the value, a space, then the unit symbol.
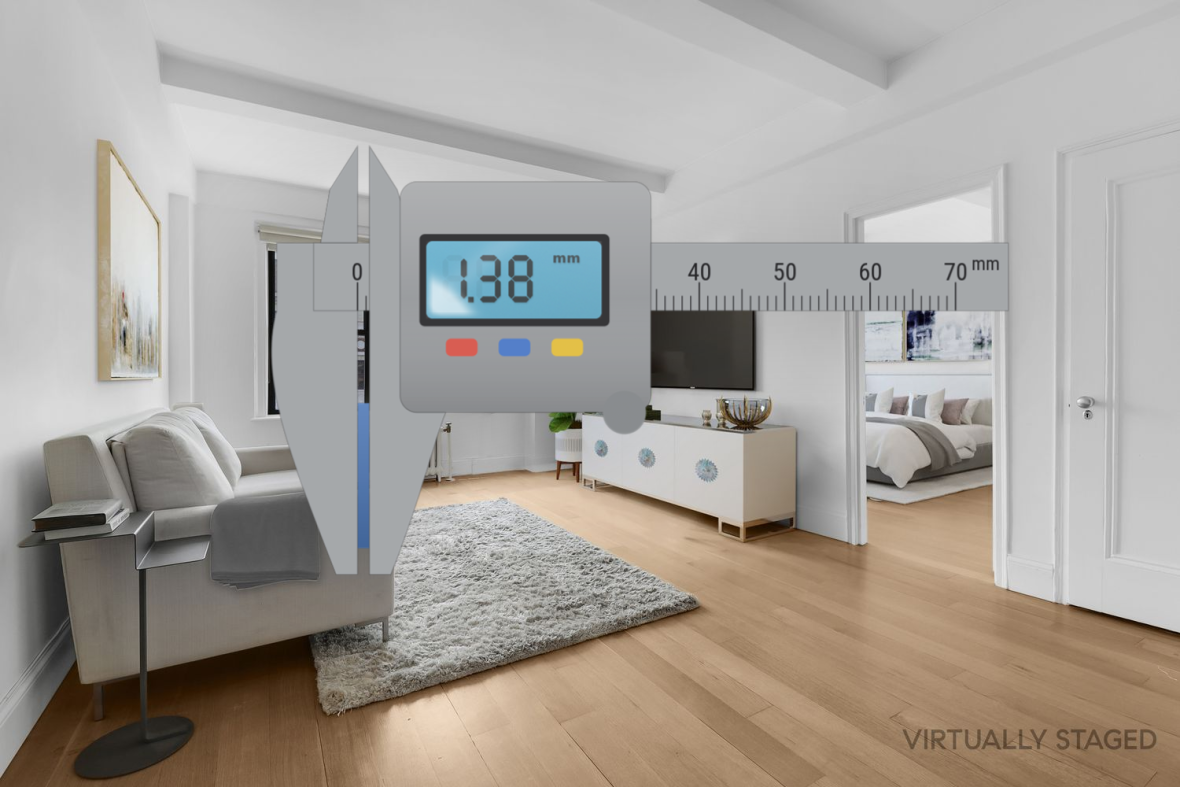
1.38 mm
